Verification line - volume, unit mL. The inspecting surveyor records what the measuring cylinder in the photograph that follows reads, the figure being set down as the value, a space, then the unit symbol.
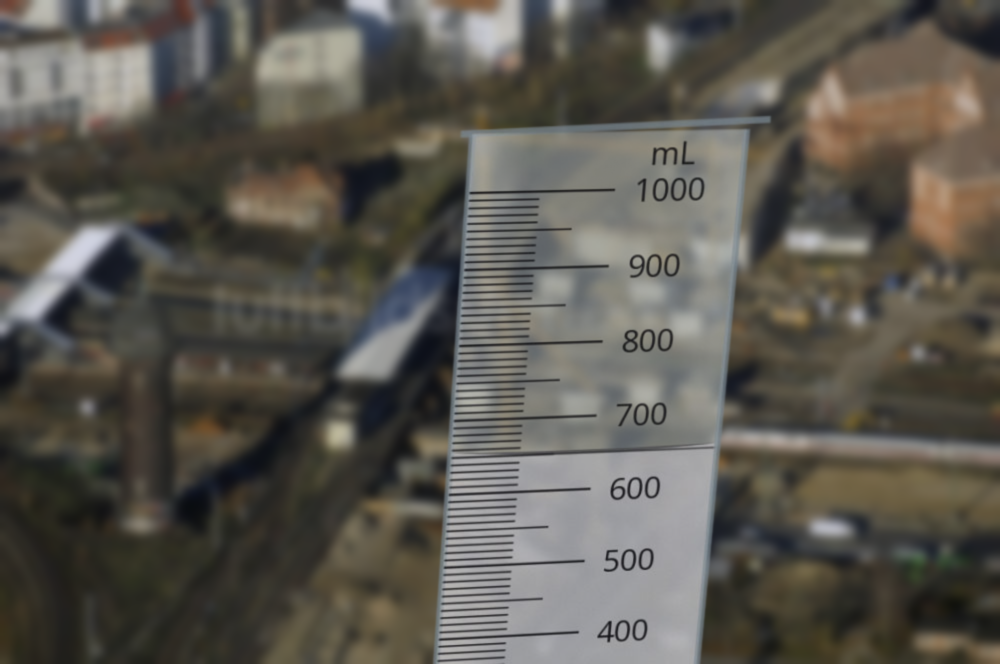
650 mL
